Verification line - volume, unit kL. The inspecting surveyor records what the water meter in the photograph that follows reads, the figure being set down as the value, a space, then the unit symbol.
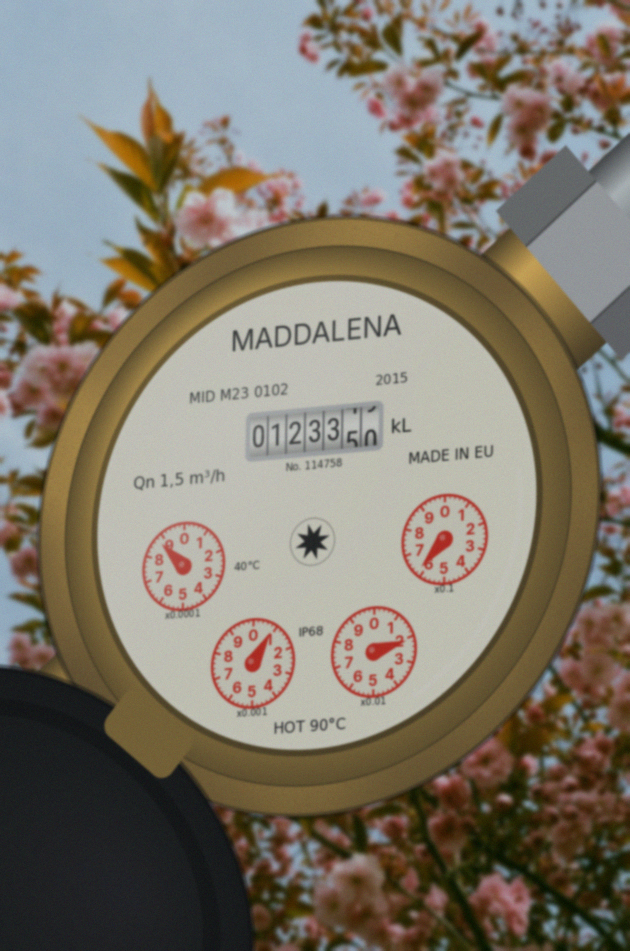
123349.6208 kL
